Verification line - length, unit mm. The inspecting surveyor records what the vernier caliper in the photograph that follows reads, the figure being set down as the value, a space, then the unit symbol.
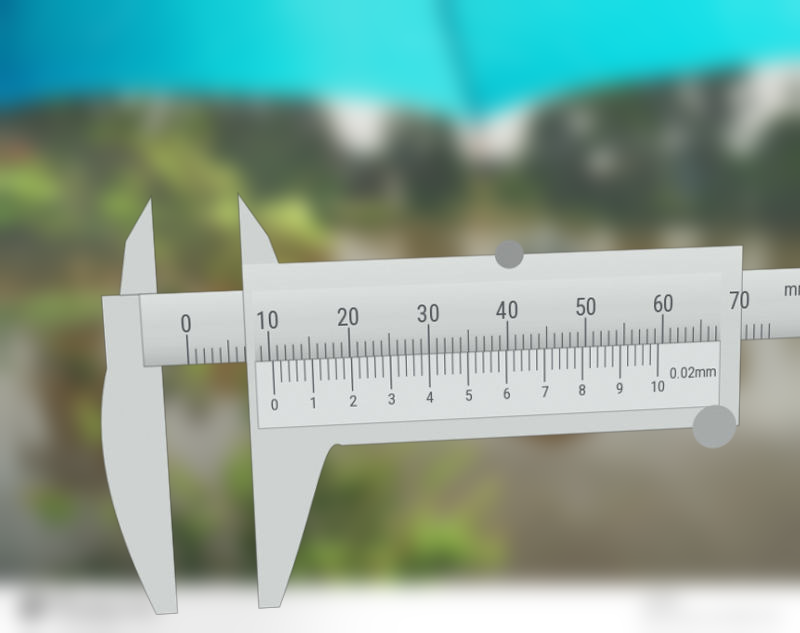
10.4 mm
